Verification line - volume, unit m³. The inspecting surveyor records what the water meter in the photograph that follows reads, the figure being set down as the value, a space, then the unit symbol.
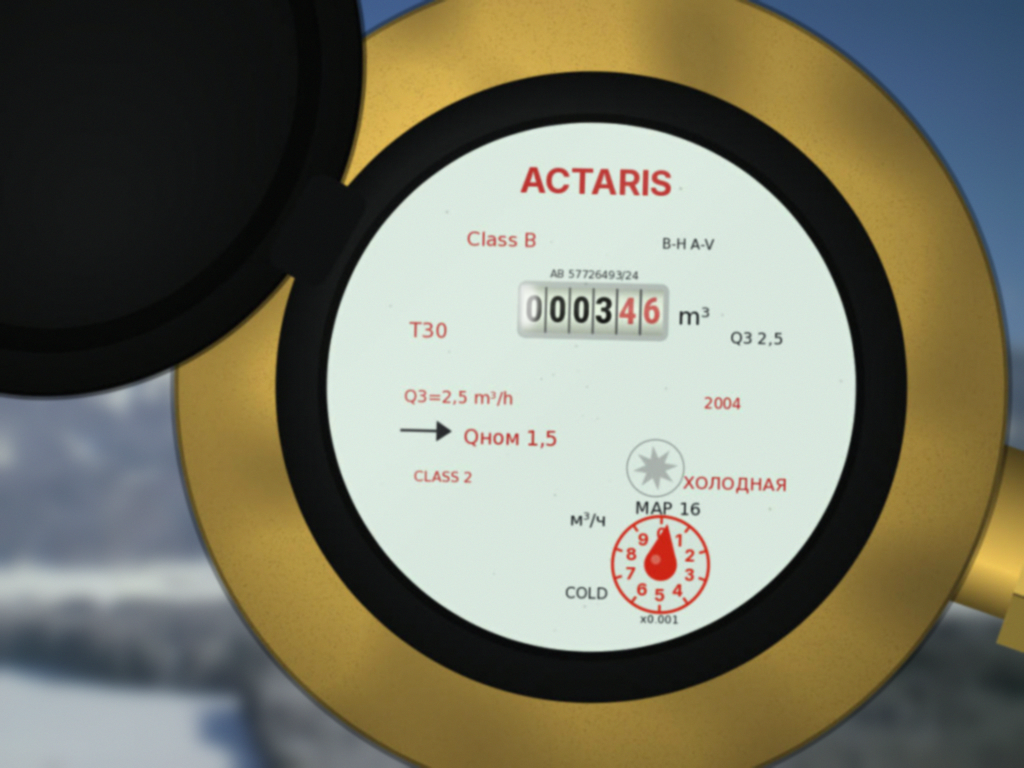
3.460 m³
